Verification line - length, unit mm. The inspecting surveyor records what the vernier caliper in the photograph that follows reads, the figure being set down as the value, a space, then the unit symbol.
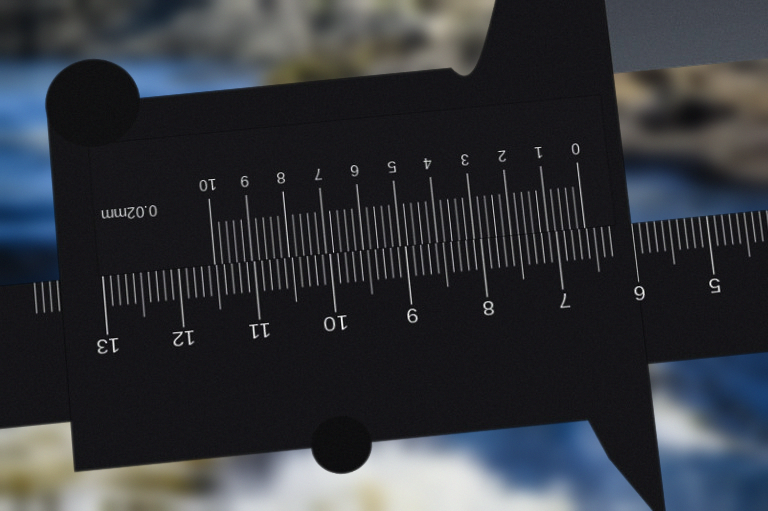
66.2 mm
